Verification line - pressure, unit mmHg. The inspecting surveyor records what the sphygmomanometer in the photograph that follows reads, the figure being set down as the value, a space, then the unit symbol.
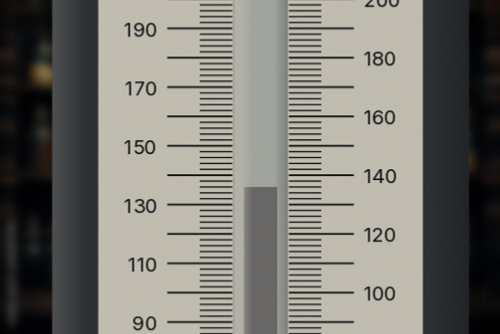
136 mmHg
